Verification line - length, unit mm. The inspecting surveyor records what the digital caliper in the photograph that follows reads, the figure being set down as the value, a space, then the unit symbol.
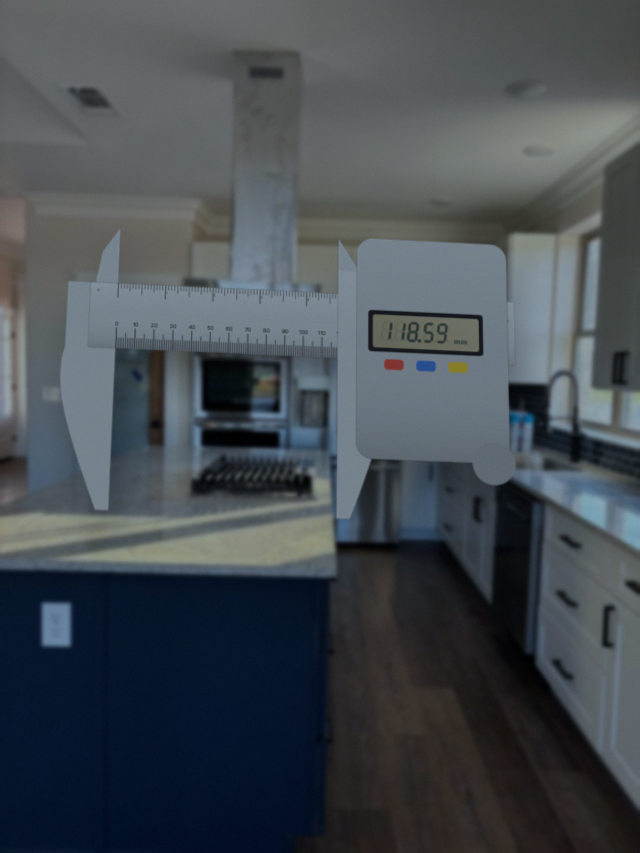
118.59 mm
